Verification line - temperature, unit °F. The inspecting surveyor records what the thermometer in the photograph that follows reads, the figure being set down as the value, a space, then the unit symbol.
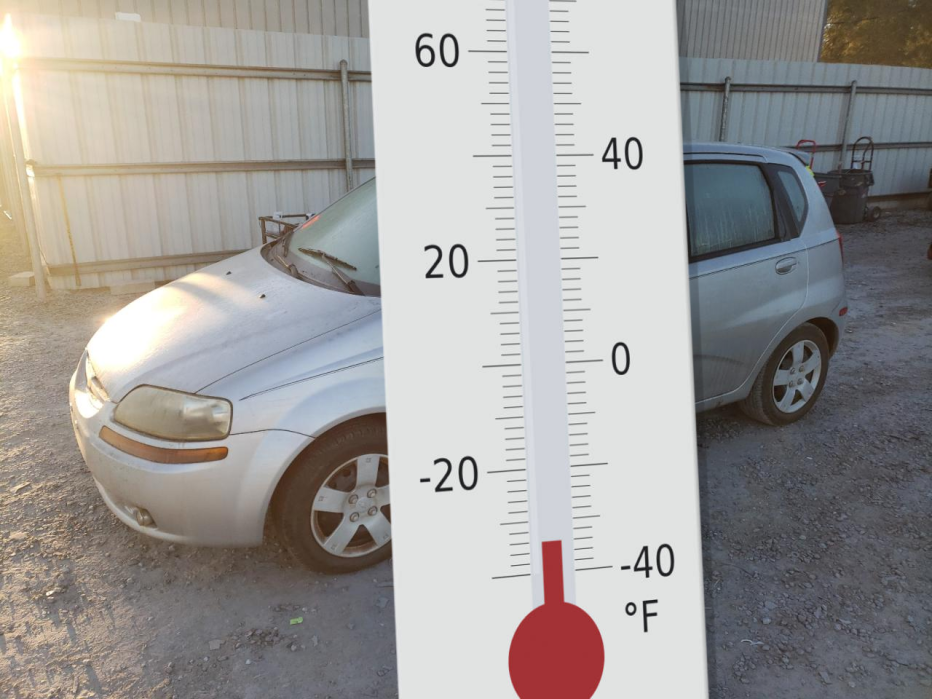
-34 °F
